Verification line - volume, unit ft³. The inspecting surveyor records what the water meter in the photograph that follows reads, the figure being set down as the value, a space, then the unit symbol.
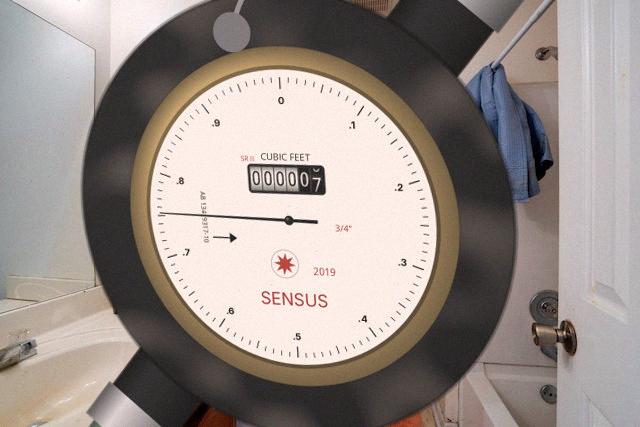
6.75 ft³
